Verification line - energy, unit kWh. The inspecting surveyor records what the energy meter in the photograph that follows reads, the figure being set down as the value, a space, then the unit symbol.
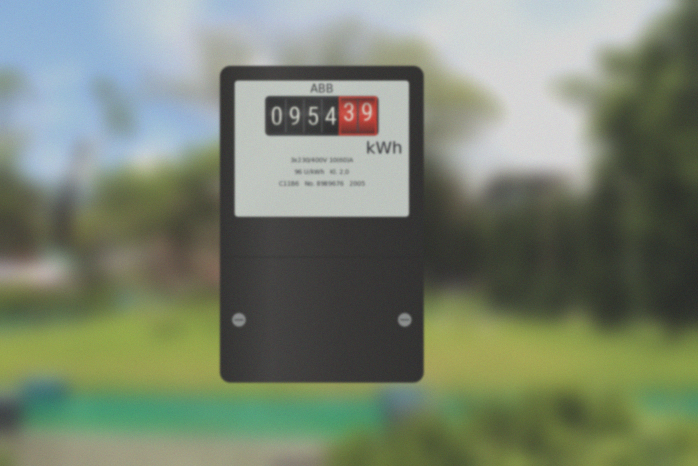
954.39 kWh
